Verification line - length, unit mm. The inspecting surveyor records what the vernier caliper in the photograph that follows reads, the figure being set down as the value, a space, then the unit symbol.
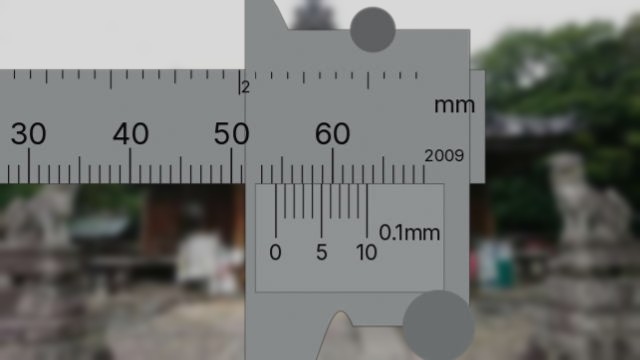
54.4 mm
